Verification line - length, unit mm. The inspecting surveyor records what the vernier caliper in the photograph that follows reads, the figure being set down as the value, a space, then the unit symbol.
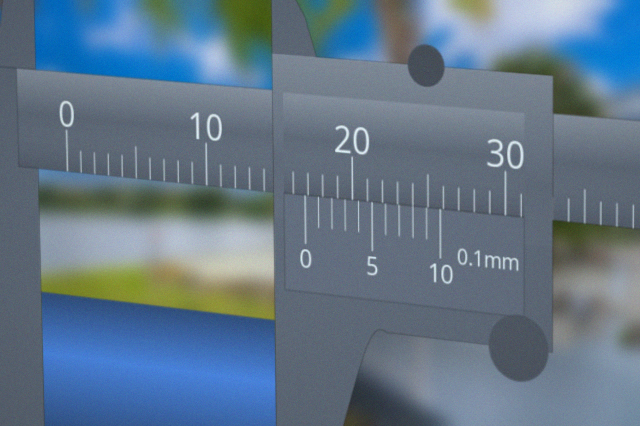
16.8 mm
